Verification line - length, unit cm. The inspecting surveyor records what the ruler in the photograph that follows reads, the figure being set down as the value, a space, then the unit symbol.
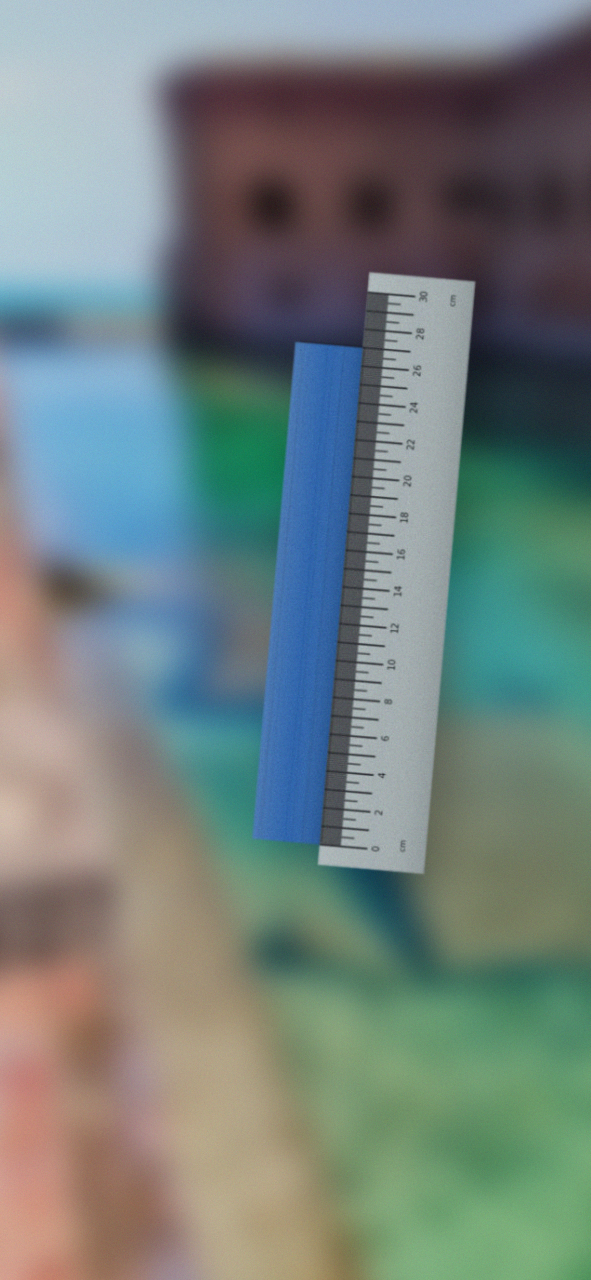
27 cm
